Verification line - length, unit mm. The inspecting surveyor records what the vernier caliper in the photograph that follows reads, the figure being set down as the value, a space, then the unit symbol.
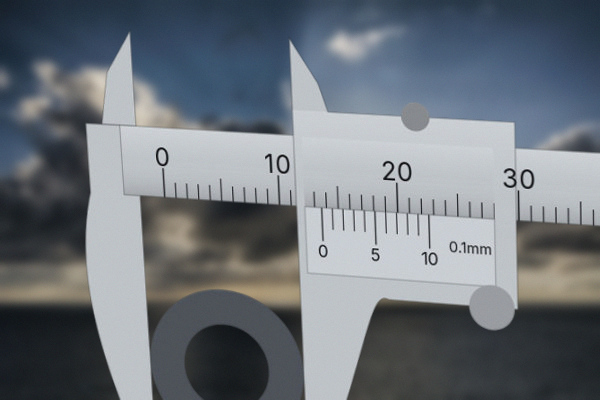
13.6 mm
